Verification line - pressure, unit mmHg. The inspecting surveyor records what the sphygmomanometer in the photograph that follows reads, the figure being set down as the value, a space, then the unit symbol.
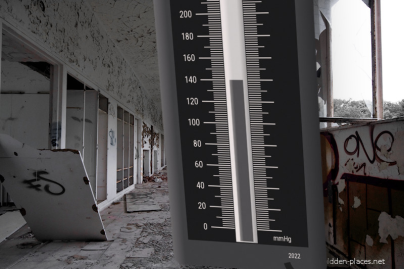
140 mmHg
